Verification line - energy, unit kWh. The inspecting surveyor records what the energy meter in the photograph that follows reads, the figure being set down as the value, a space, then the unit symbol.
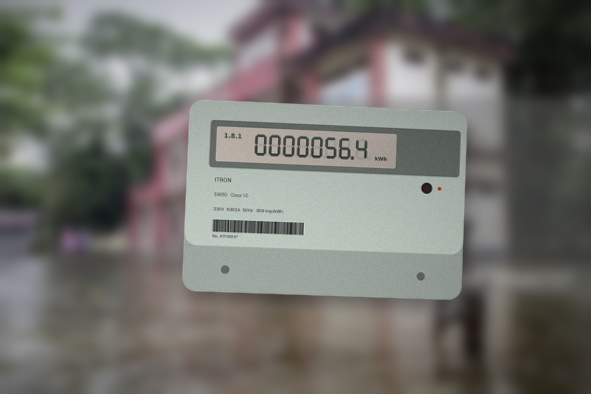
56.4 kWh
